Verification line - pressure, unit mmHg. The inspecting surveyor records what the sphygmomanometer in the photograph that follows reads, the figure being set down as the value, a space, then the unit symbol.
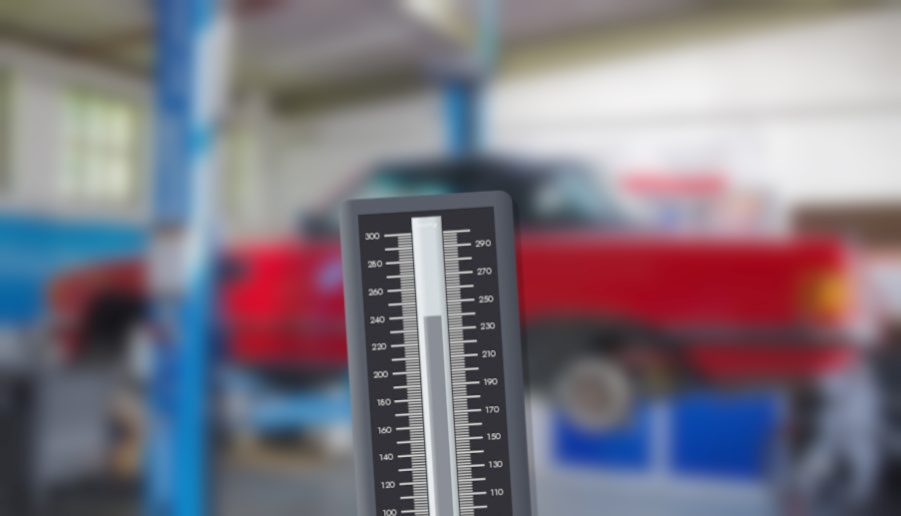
240 mmHg
